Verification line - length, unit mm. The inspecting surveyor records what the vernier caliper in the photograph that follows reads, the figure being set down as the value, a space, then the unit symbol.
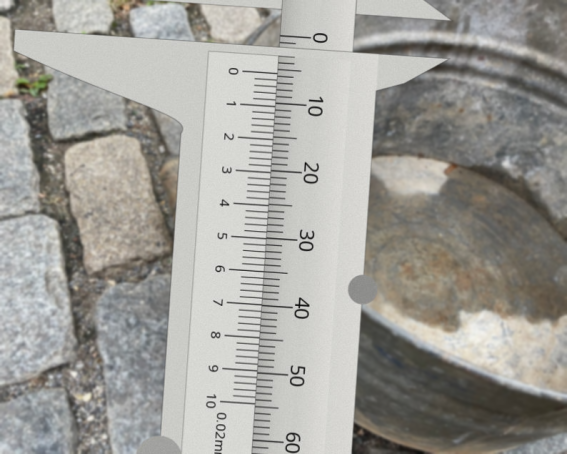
5.6 mm
